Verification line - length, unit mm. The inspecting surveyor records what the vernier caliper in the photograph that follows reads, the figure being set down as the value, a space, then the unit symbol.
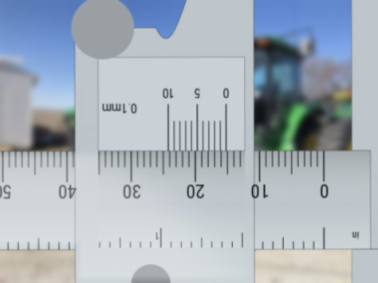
15.2 mm
